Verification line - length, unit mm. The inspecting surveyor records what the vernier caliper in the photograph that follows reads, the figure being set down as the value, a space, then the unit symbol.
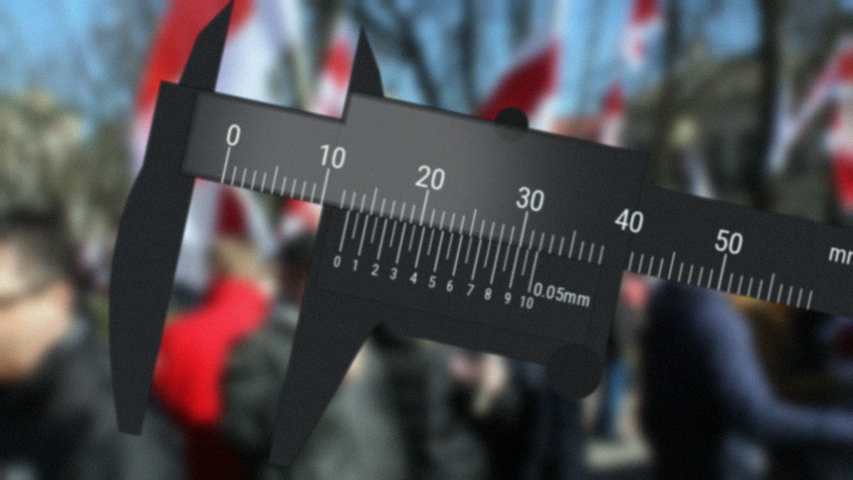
12.8 mm
